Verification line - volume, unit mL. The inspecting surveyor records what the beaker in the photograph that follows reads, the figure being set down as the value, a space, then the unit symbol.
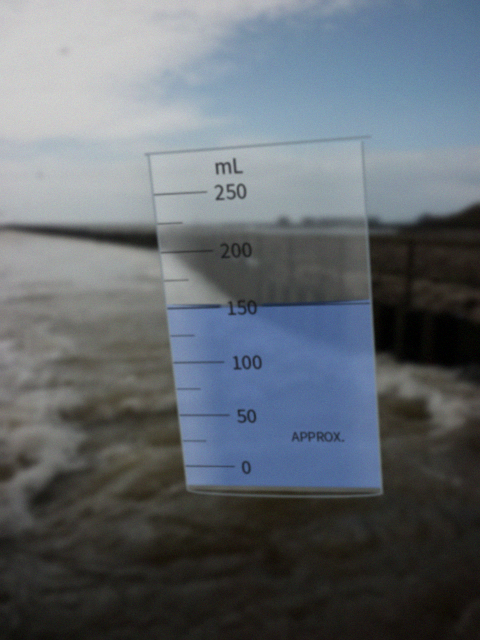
150 mL
